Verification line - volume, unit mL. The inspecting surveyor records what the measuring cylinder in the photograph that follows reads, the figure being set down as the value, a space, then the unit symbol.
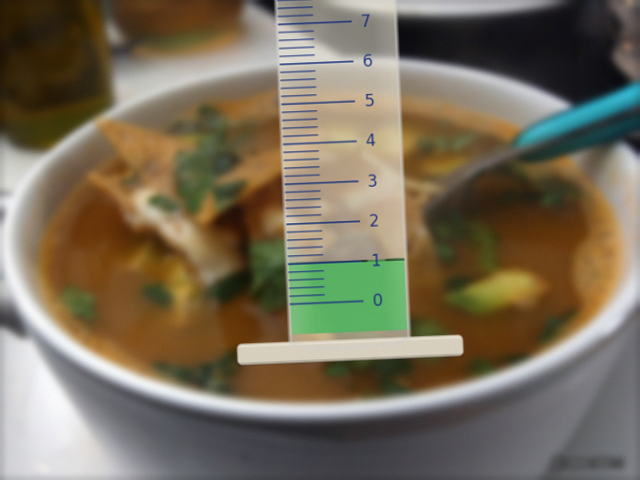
1 mL
